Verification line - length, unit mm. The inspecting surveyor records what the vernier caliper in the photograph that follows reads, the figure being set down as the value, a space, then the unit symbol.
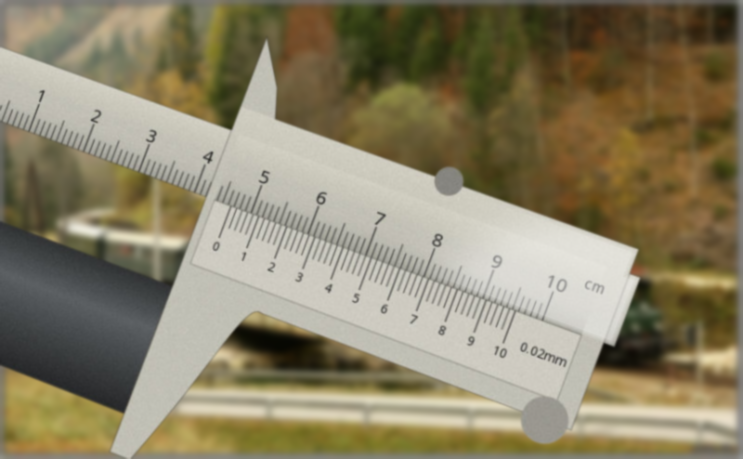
46.5 mm
